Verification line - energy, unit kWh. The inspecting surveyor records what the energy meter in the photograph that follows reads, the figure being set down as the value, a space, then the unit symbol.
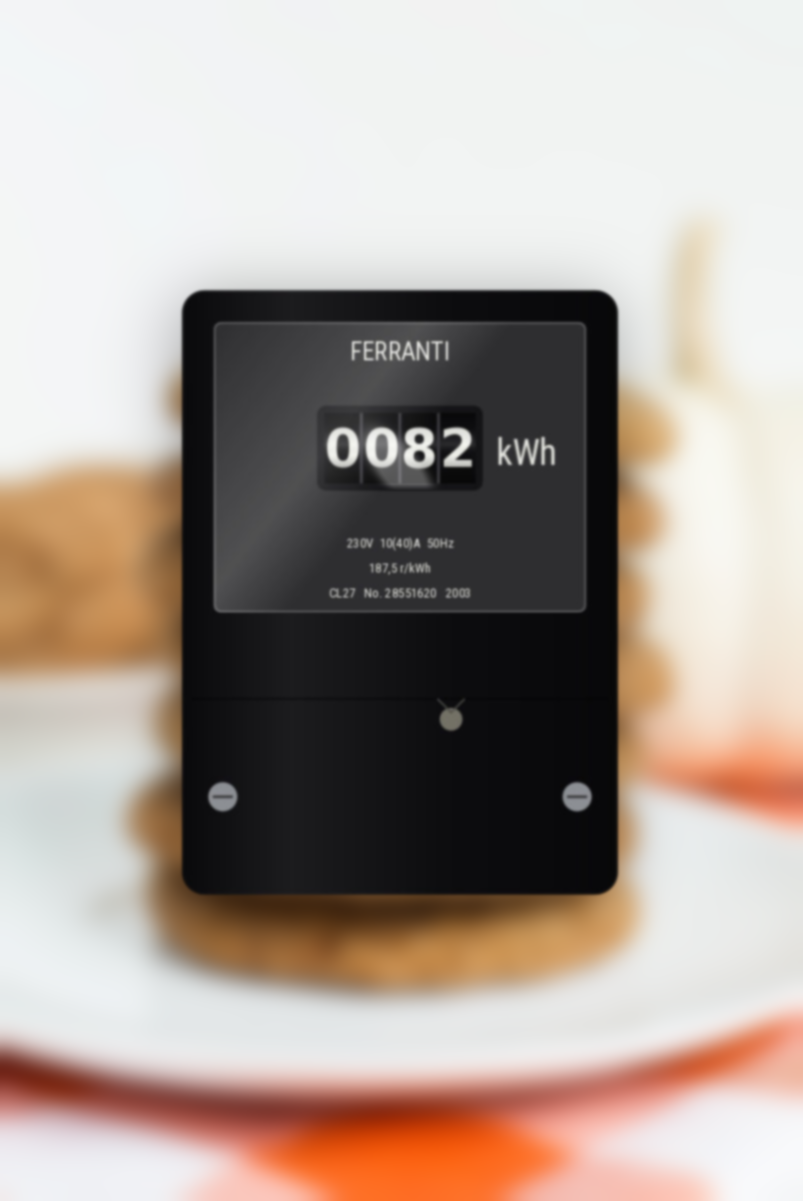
82 kWh
